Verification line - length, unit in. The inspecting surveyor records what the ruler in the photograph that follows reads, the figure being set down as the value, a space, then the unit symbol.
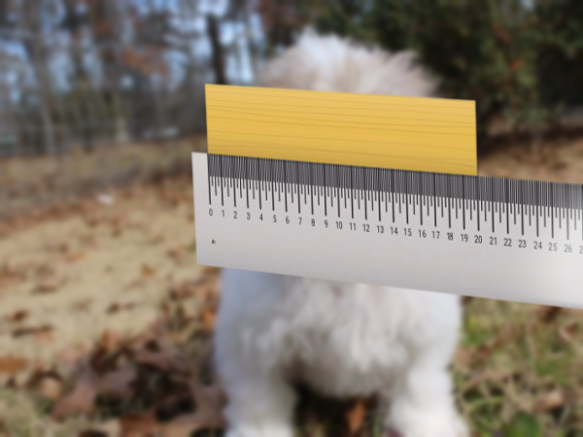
20 in
